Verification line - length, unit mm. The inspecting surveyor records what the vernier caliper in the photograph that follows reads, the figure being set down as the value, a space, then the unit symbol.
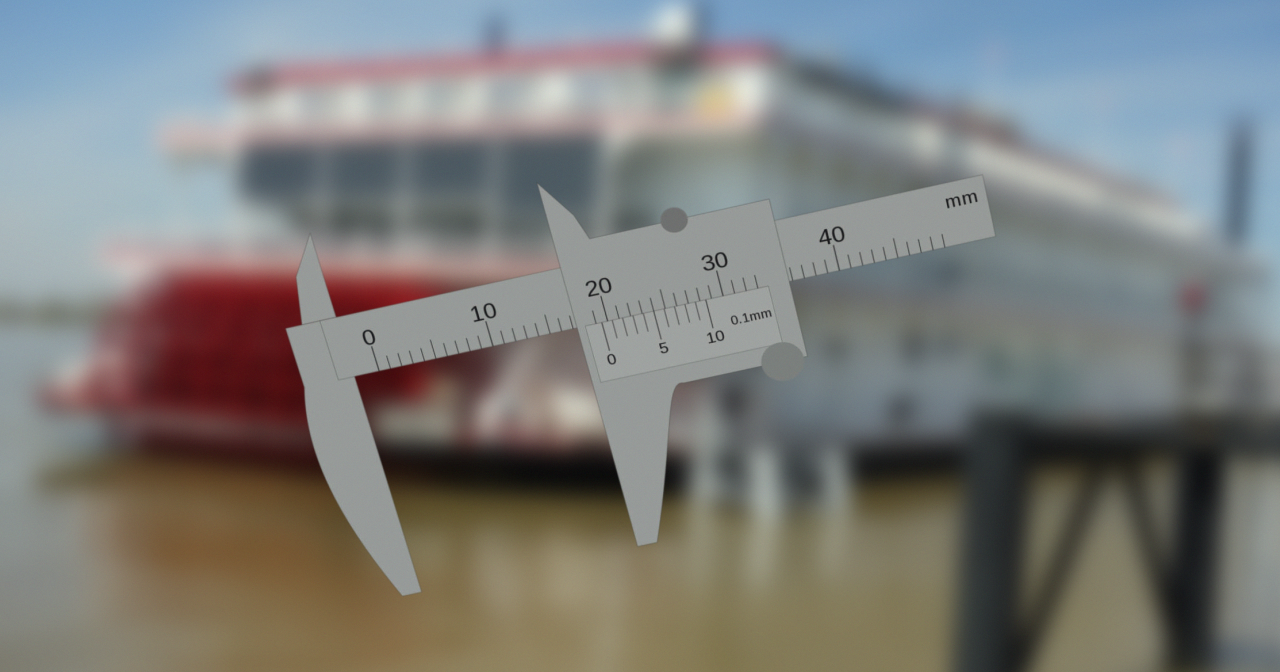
19.5 mm
